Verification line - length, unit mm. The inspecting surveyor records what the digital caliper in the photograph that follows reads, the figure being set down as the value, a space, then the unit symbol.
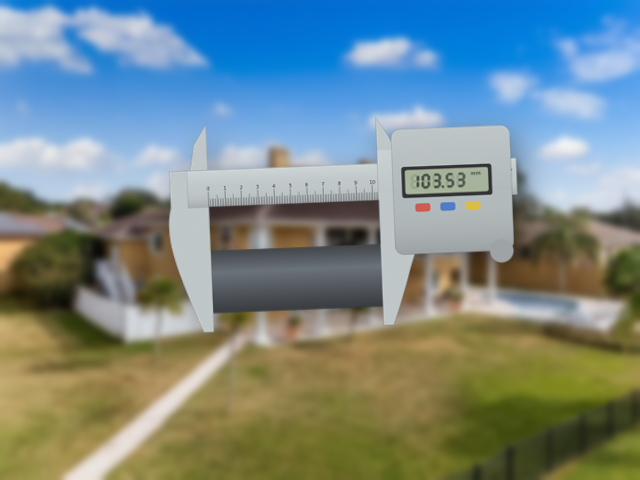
103.53 mm
